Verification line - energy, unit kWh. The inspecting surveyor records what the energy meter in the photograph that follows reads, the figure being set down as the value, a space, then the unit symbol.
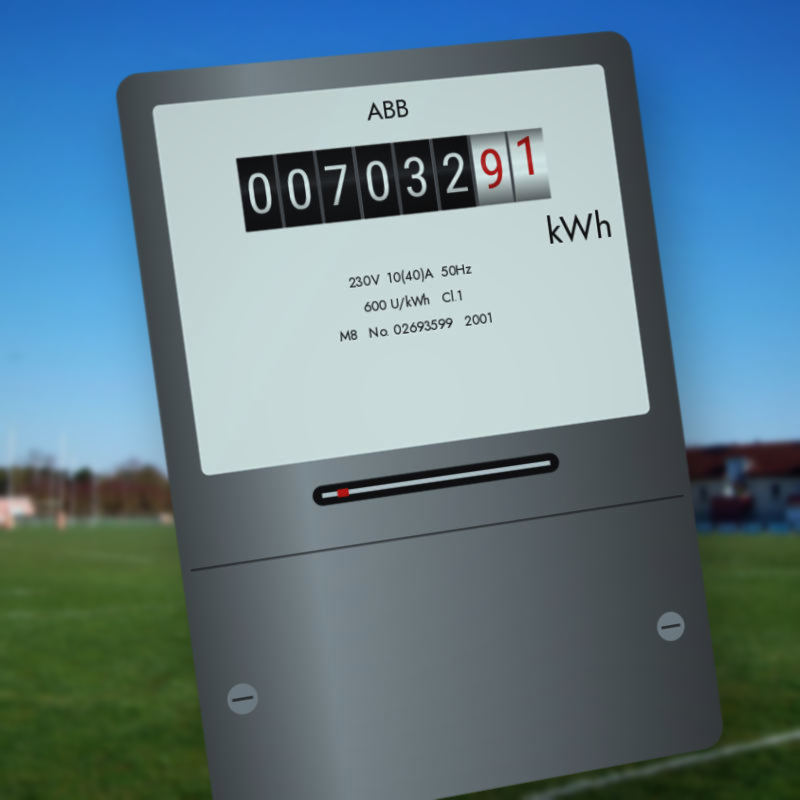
7032.91 kWh
